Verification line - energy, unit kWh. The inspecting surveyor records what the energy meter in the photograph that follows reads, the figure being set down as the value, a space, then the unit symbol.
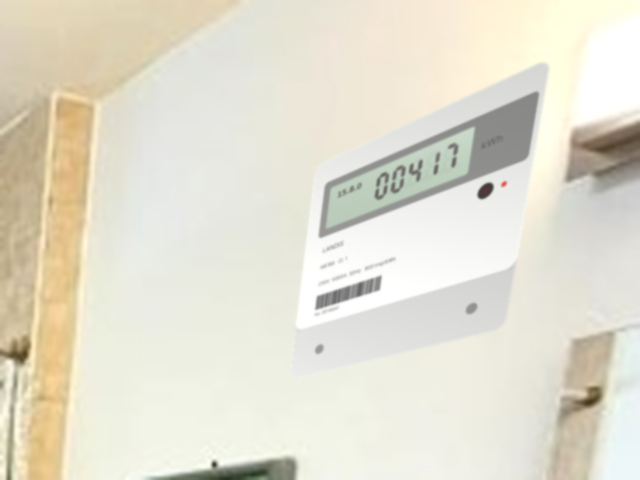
417 kWh
